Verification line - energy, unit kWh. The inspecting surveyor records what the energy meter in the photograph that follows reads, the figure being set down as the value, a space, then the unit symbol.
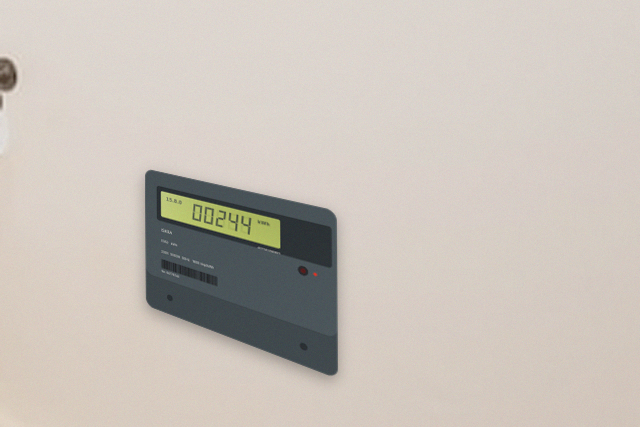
244 kWh
